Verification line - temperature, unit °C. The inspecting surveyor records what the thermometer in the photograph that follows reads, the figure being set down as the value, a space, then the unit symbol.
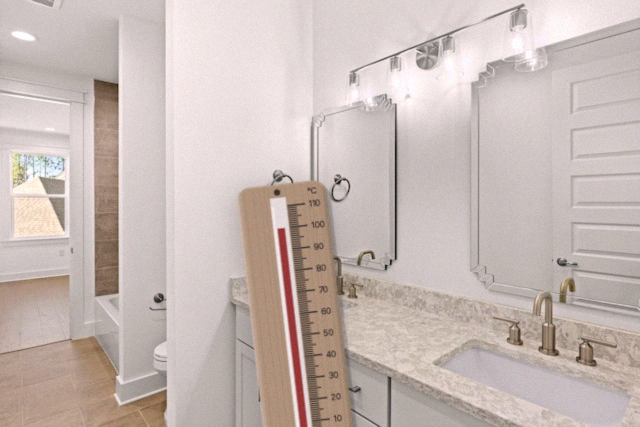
100 °C
